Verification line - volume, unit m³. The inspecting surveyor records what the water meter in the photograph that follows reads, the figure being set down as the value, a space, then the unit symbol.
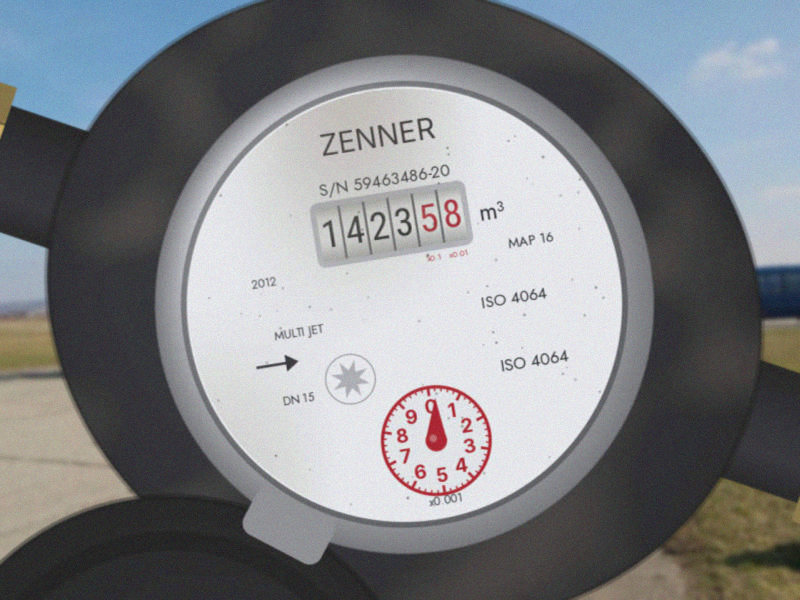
1423.580 m³
